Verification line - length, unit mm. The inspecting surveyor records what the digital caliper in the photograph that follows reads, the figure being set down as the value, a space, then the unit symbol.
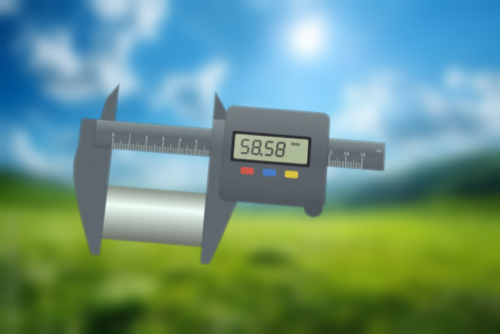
58.58 mm
